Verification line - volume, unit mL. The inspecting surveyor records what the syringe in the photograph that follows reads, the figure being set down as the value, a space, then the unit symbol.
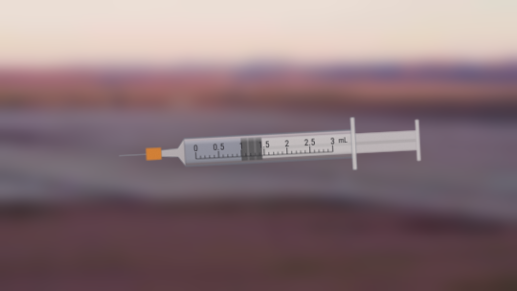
1 mL
